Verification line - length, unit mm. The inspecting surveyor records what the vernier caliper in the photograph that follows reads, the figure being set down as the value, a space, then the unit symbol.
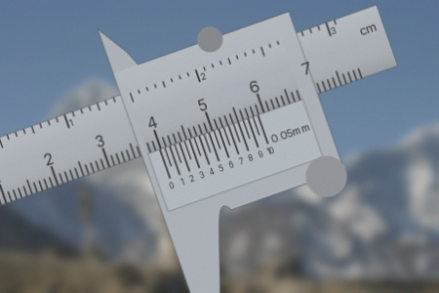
39.8 mm
